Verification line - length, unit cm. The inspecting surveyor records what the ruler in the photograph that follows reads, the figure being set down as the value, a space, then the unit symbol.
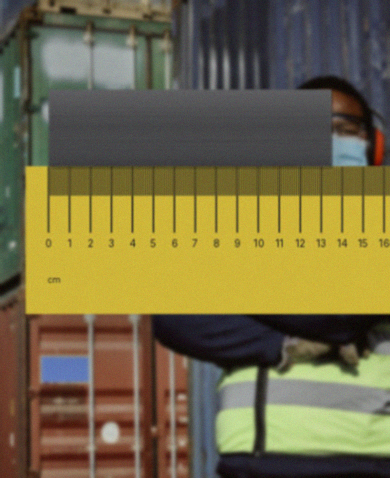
13.5 cm
